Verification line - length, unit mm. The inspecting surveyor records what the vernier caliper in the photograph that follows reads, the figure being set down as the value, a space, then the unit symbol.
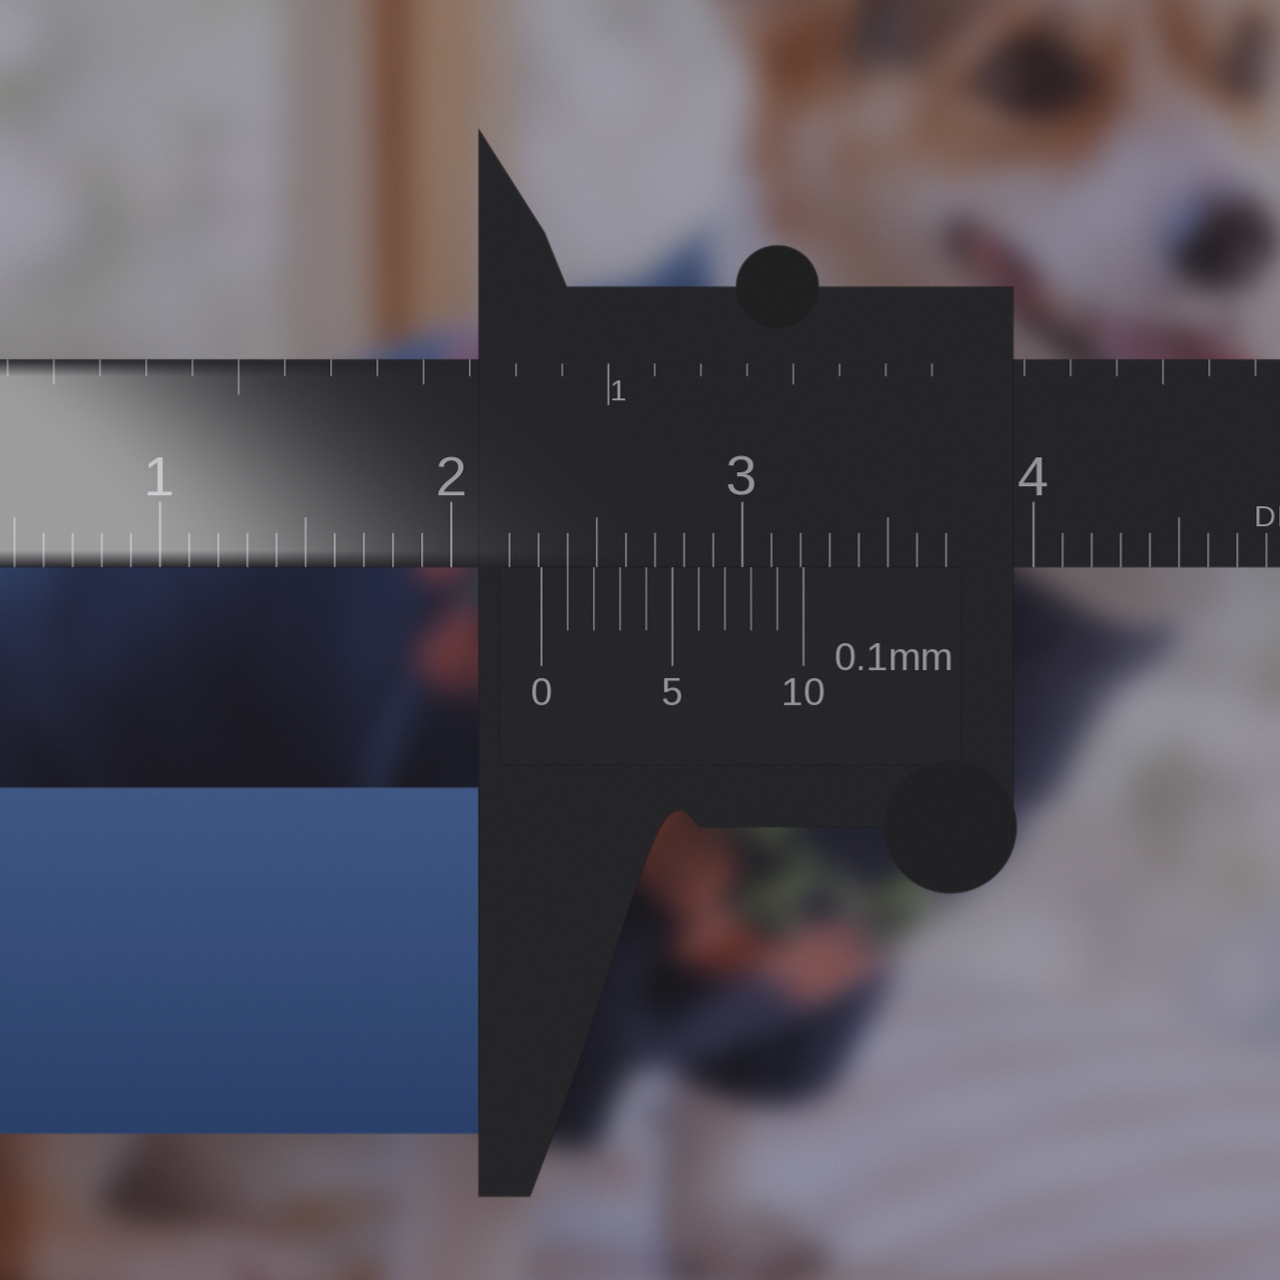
23.1 mm
